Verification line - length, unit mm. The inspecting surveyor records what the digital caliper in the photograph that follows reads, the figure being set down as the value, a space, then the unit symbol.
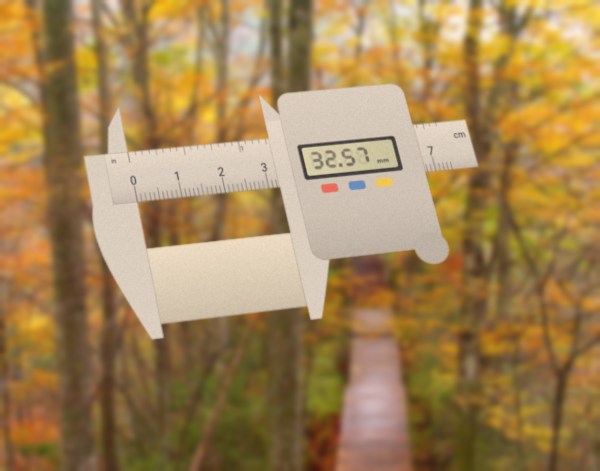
32.57 mm
